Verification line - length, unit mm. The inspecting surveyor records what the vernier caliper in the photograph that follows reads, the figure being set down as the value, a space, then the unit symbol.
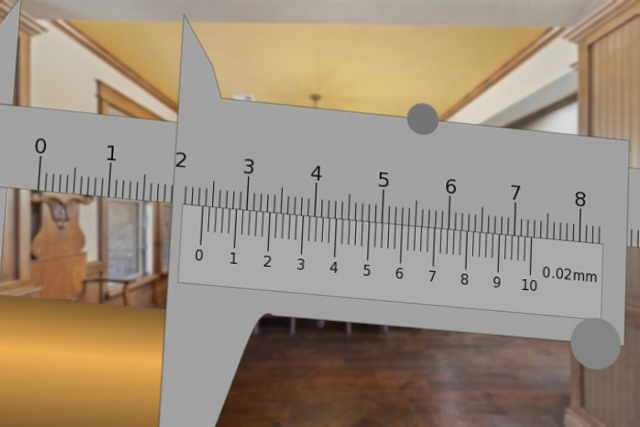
23.6 mm
